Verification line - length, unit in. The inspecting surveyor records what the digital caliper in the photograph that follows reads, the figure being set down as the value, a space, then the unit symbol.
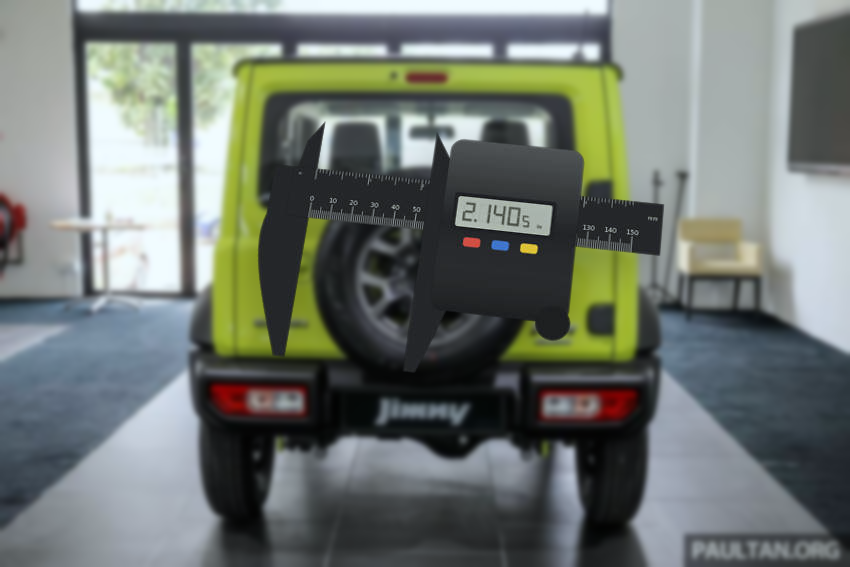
2.1405 in
